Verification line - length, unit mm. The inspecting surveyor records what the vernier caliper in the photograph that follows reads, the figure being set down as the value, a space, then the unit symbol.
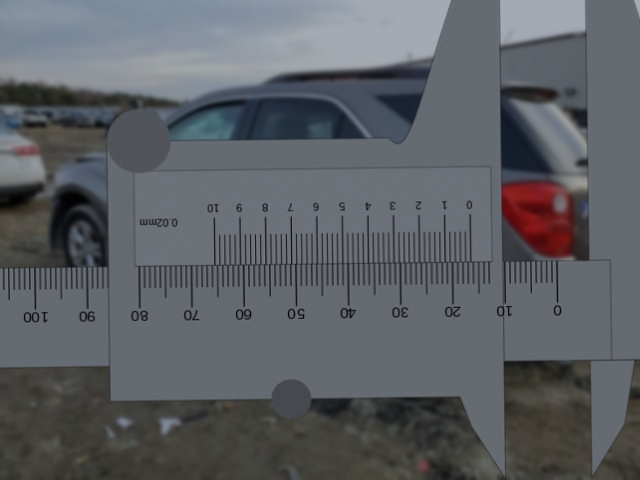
16.5 mm
